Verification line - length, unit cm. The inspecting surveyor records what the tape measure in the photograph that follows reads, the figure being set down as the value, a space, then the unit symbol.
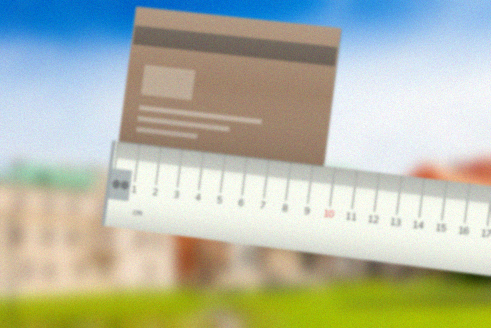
9.5 cm
